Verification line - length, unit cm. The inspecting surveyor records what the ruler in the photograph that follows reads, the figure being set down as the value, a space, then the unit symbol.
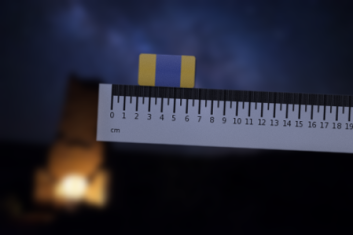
4.5 cm
